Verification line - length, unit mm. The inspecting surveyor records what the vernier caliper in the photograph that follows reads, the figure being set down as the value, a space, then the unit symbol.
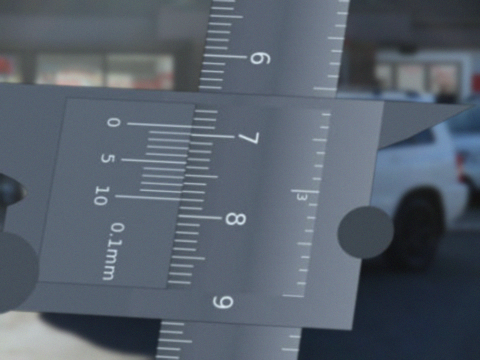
69.0 mm
